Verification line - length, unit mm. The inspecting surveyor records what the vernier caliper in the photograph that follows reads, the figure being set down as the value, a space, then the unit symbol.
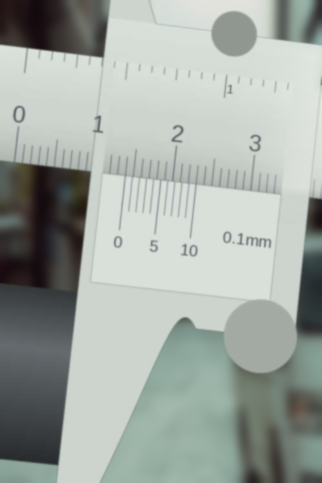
14.0 mm
